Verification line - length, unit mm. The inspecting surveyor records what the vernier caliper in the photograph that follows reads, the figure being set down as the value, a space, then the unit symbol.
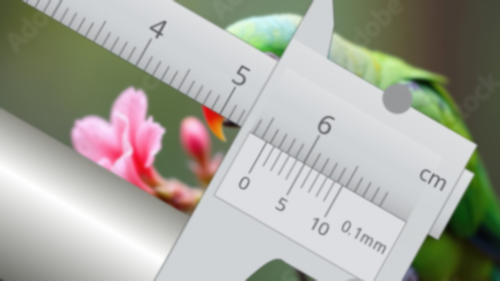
55.6 mm
